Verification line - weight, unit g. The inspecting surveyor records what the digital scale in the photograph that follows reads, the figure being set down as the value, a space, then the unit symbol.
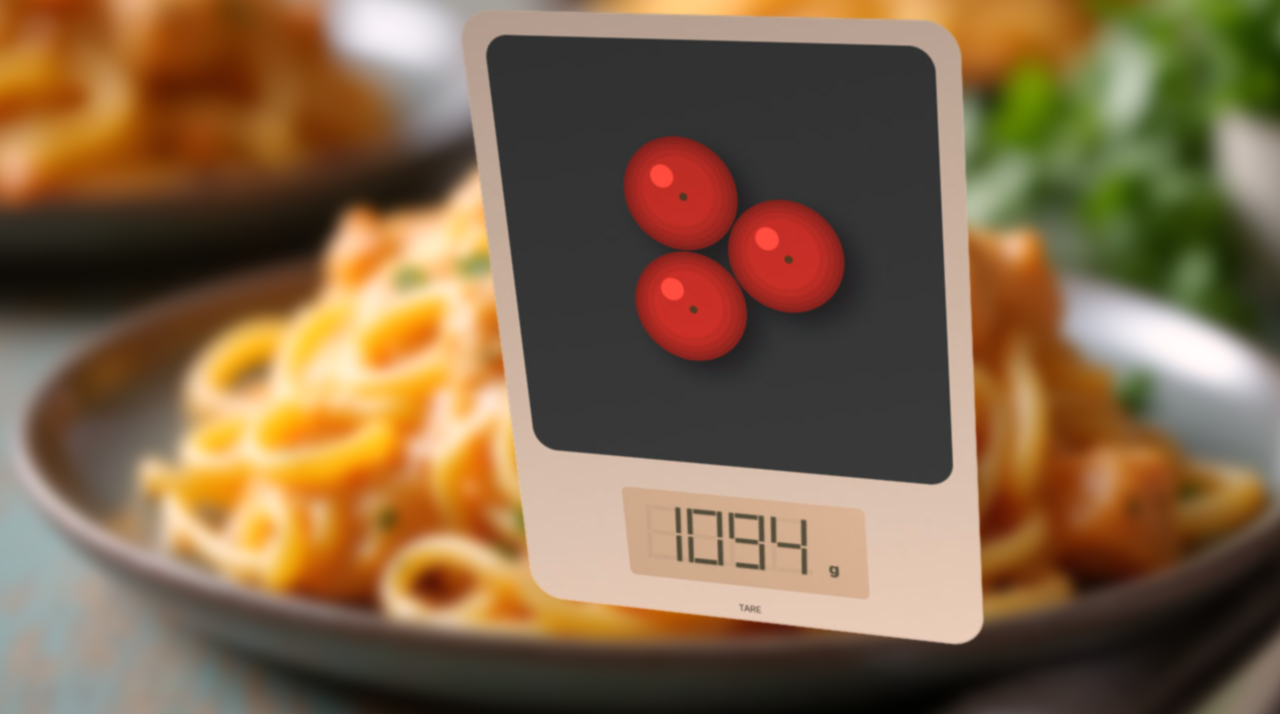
1094 g
